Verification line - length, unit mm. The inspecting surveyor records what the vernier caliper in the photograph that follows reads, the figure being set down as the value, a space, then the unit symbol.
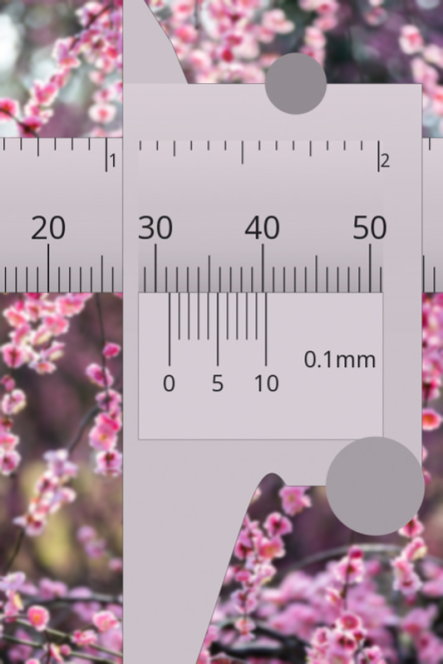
31.3 mm
